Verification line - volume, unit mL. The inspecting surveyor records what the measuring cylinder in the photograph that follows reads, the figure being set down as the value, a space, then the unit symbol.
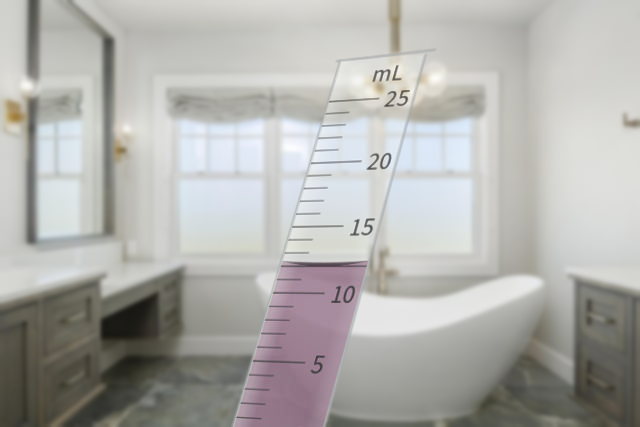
12 mL
